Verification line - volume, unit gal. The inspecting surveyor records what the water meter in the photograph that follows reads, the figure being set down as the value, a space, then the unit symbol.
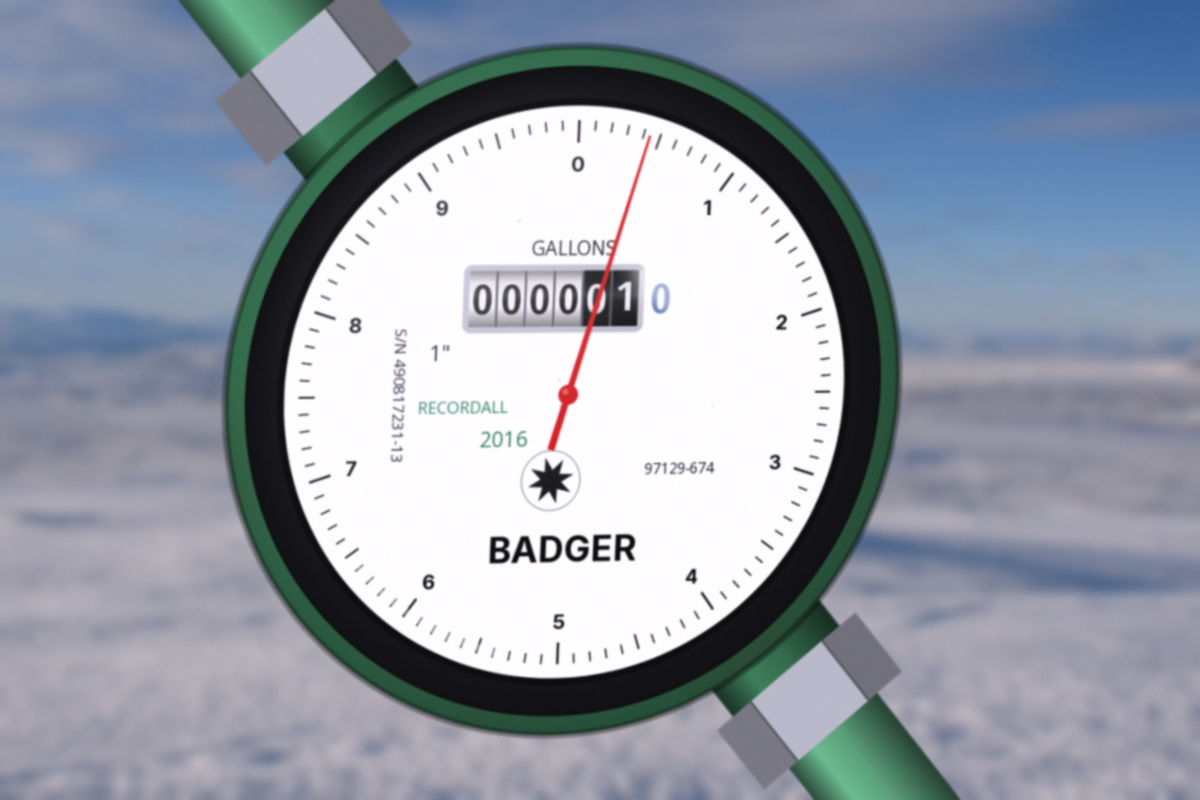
10.4 gal
